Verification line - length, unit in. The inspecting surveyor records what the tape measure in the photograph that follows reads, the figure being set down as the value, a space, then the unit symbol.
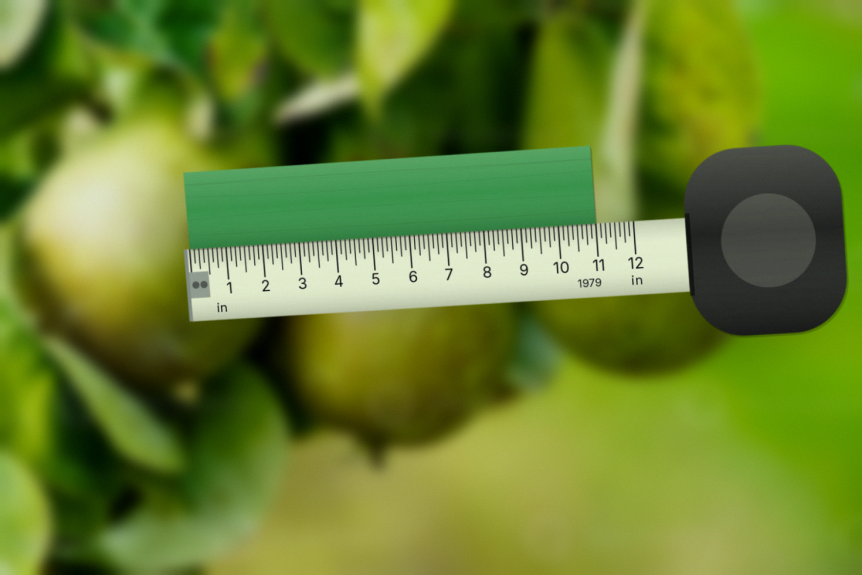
11 in
